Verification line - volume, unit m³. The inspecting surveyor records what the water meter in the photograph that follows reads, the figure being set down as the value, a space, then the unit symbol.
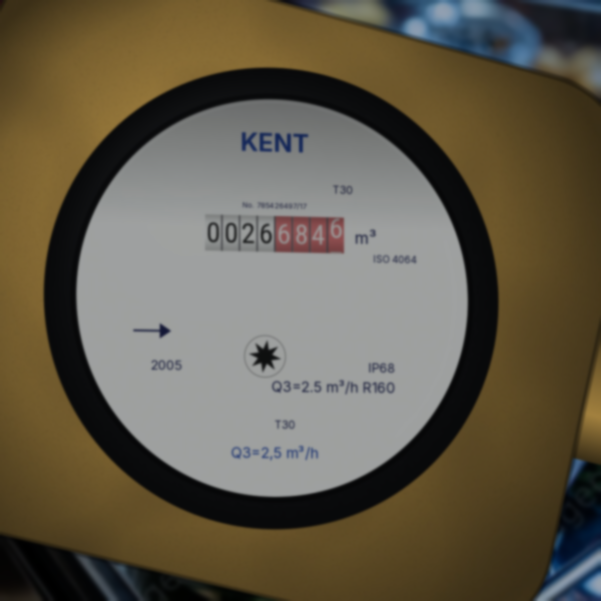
26.6846 m³
